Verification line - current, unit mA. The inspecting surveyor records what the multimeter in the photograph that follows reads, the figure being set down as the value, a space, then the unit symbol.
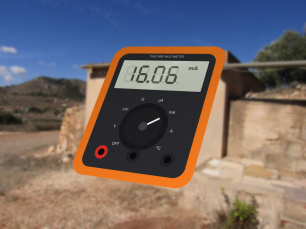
16.06 mA
